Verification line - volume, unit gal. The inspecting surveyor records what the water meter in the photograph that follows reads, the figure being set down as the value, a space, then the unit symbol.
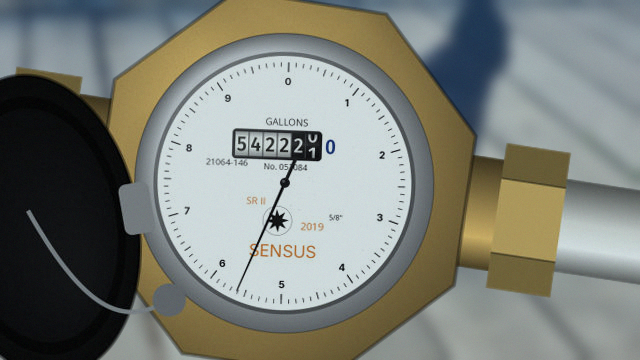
5422205.6 gal
